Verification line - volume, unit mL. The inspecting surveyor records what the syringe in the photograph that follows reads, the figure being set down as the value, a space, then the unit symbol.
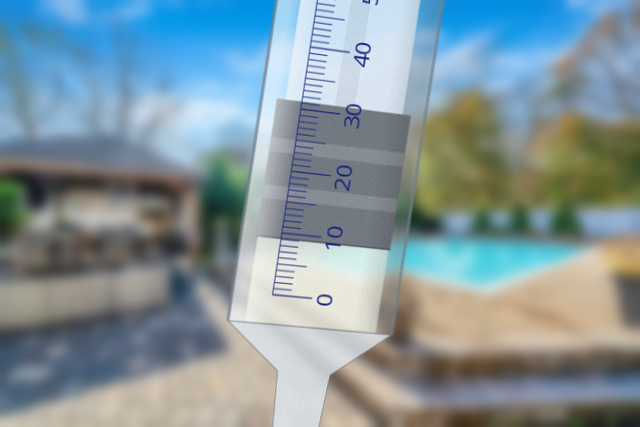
9 mL
